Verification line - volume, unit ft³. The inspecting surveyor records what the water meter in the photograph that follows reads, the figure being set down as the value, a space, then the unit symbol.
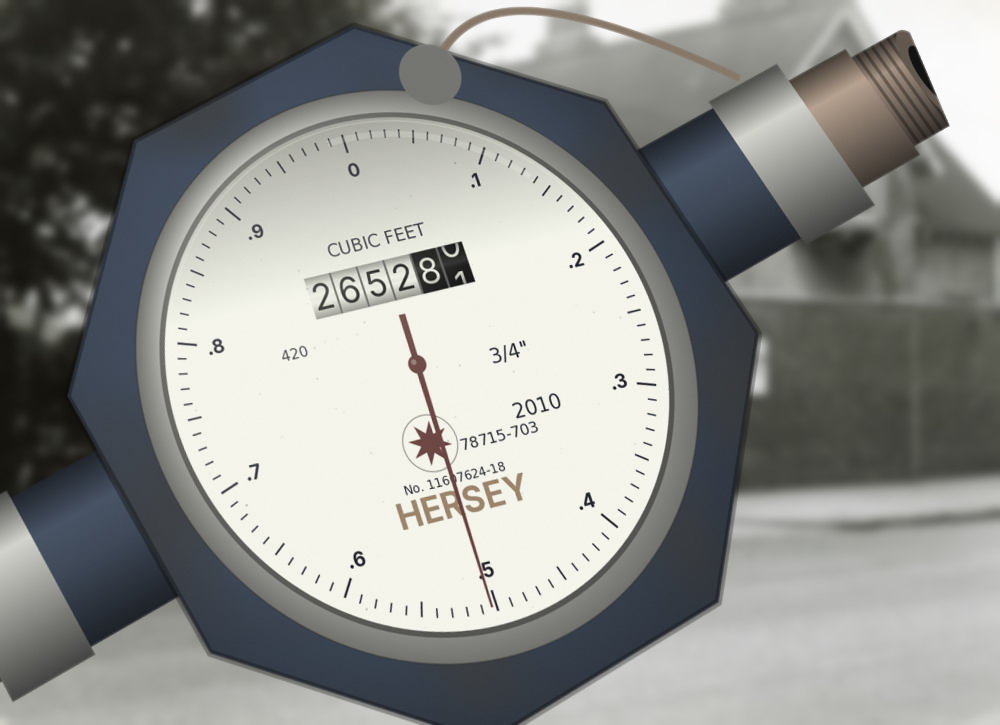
265280.50 ft³
